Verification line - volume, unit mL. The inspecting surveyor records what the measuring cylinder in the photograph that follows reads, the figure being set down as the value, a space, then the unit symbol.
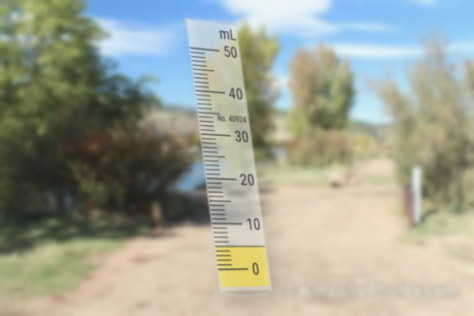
5 mL
